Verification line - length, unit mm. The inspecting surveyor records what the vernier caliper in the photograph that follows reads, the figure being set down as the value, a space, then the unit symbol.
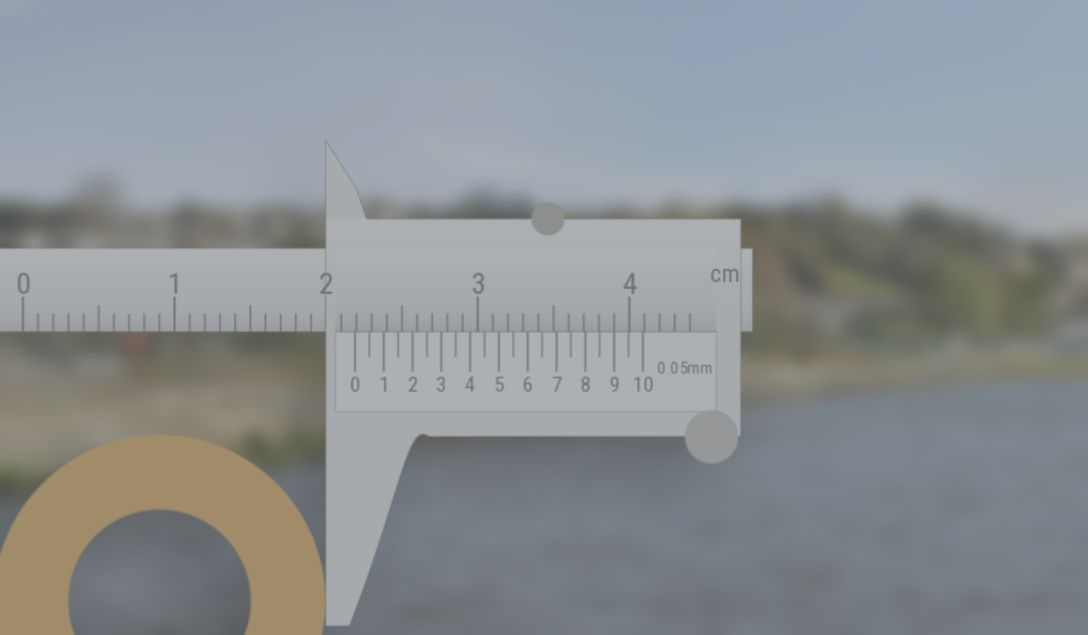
21.9 mm
